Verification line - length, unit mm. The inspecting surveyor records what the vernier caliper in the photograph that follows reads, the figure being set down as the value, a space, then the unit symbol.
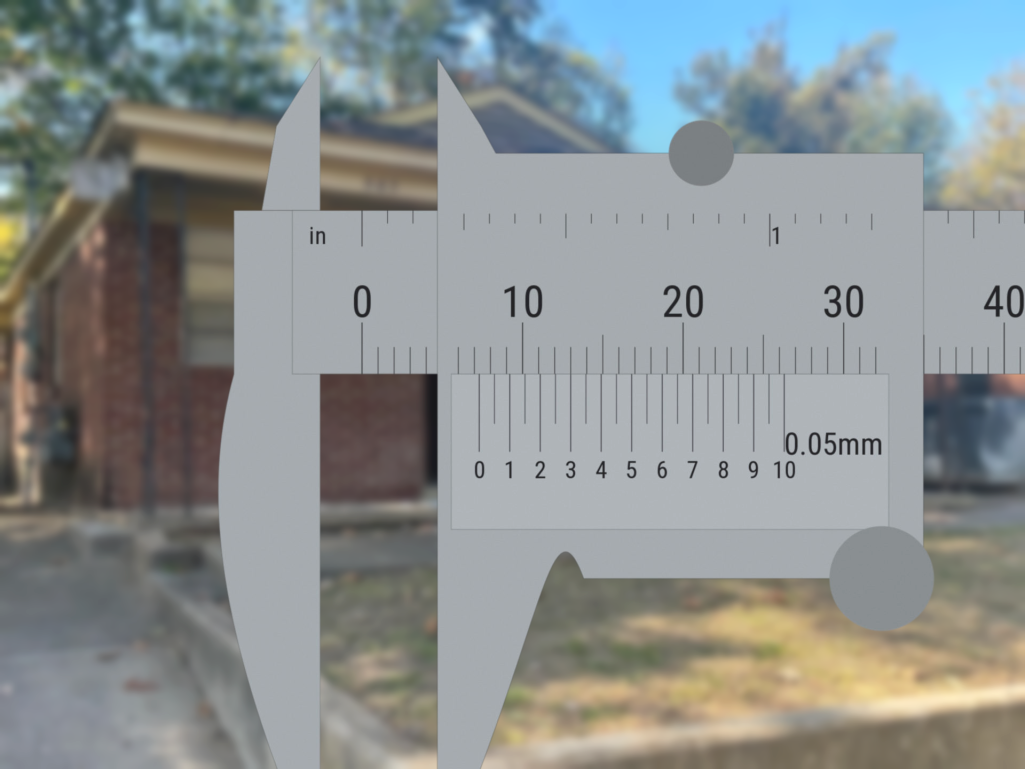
7.3 mm
